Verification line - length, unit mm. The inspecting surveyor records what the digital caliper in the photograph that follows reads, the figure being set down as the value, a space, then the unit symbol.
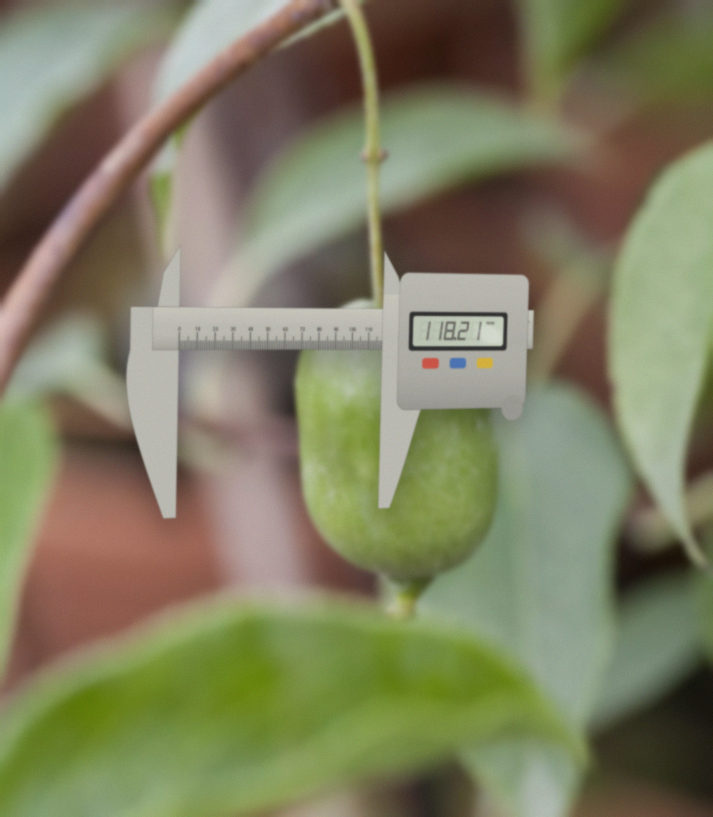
118.21 mm
